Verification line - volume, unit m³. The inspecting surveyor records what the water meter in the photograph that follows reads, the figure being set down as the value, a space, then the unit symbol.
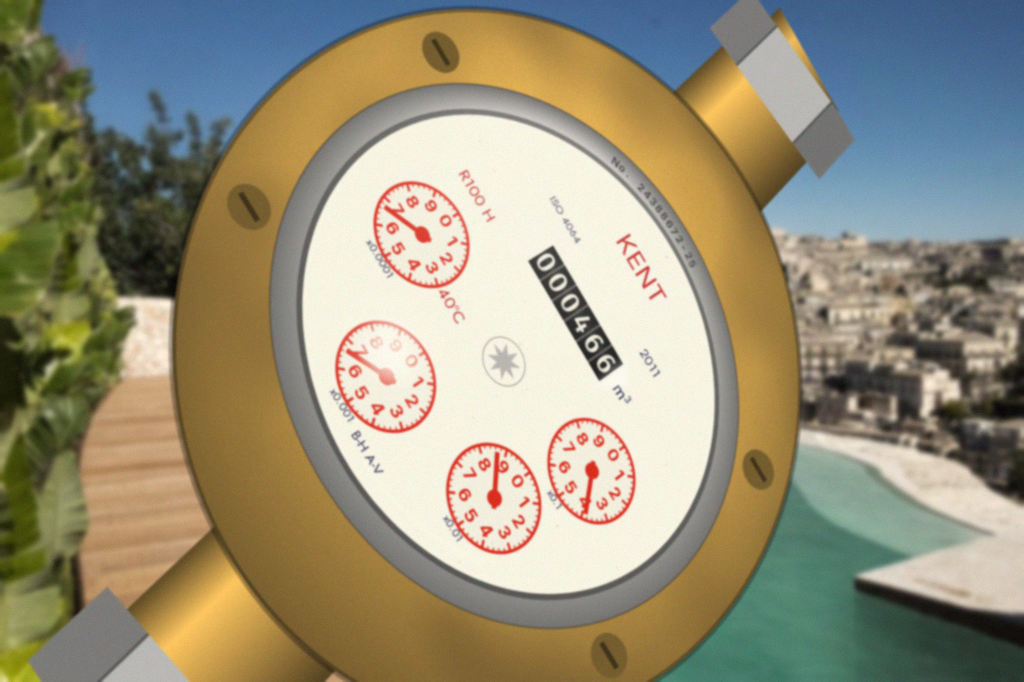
466.3866 m³
